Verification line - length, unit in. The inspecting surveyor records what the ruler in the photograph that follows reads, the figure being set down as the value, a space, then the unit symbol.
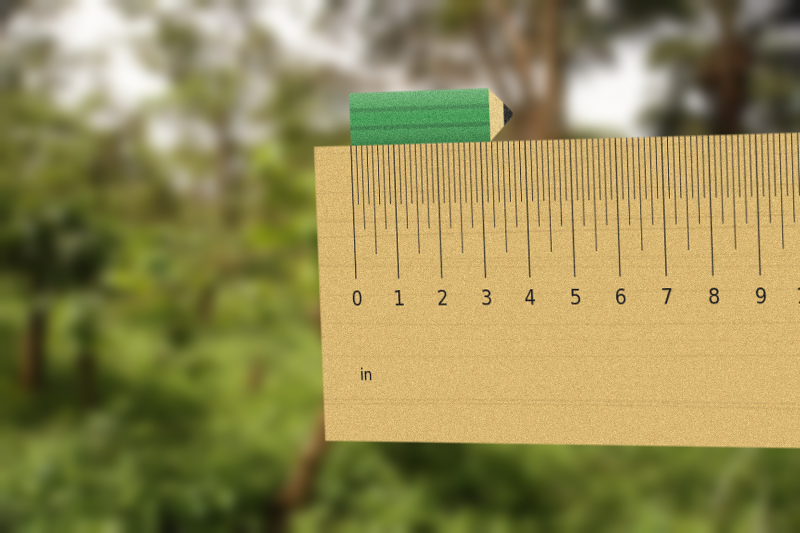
3.75 in
